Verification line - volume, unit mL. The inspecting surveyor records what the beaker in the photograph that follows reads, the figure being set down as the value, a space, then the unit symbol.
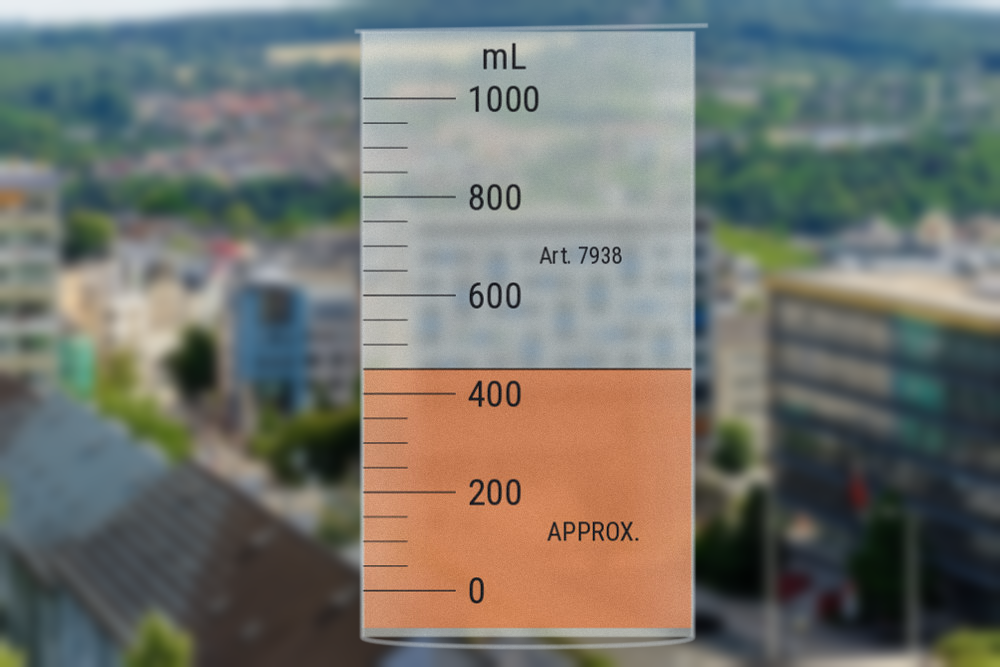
450 mL
